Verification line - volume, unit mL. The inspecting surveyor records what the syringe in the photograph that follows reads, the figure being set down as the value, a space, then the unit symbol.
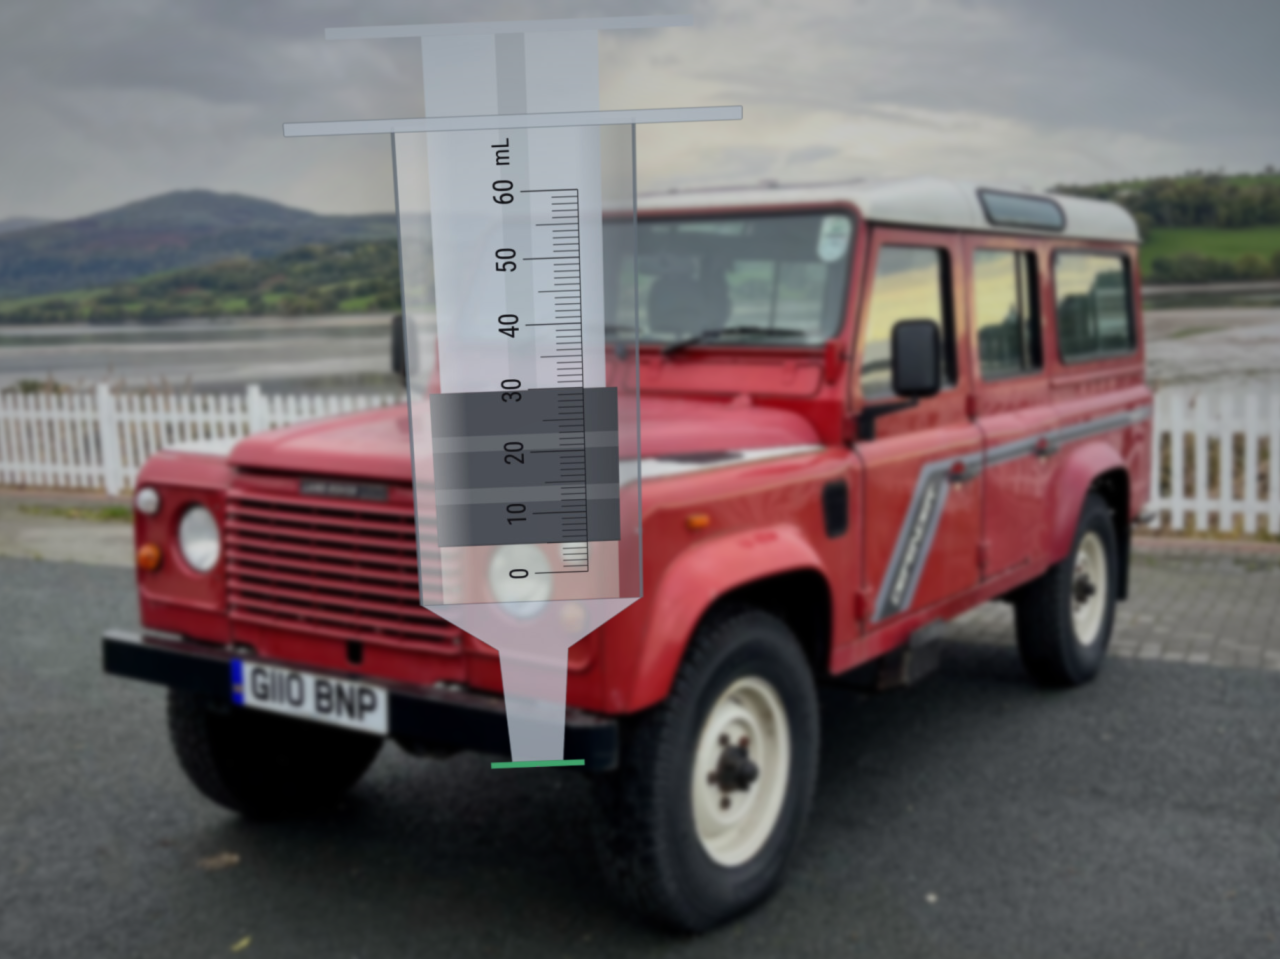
5 mL
